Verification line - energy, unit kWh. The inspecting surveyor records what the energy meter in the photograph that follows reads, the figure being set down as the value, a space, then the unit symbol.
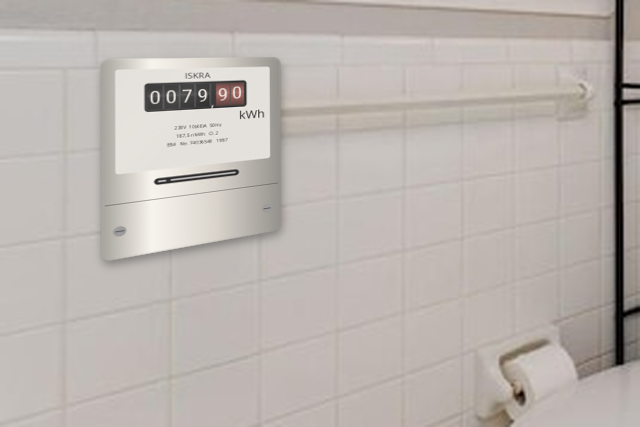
79.90 kWh
